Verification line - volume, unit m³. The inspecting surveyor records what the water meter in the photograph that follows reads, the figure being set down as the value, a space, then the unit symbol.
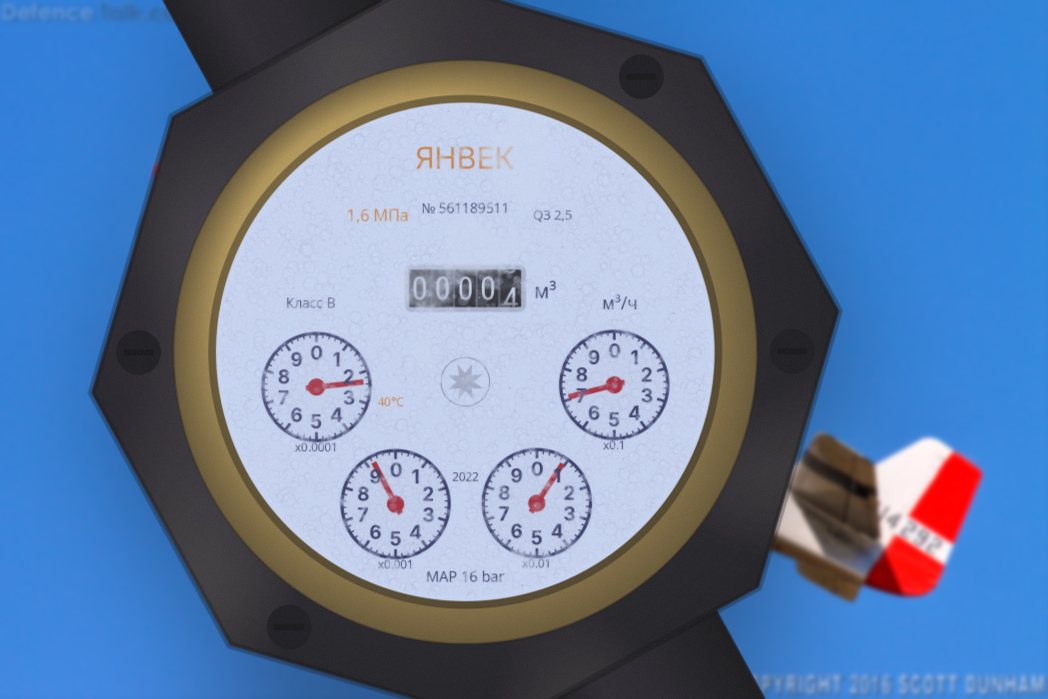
3.7092 m³
